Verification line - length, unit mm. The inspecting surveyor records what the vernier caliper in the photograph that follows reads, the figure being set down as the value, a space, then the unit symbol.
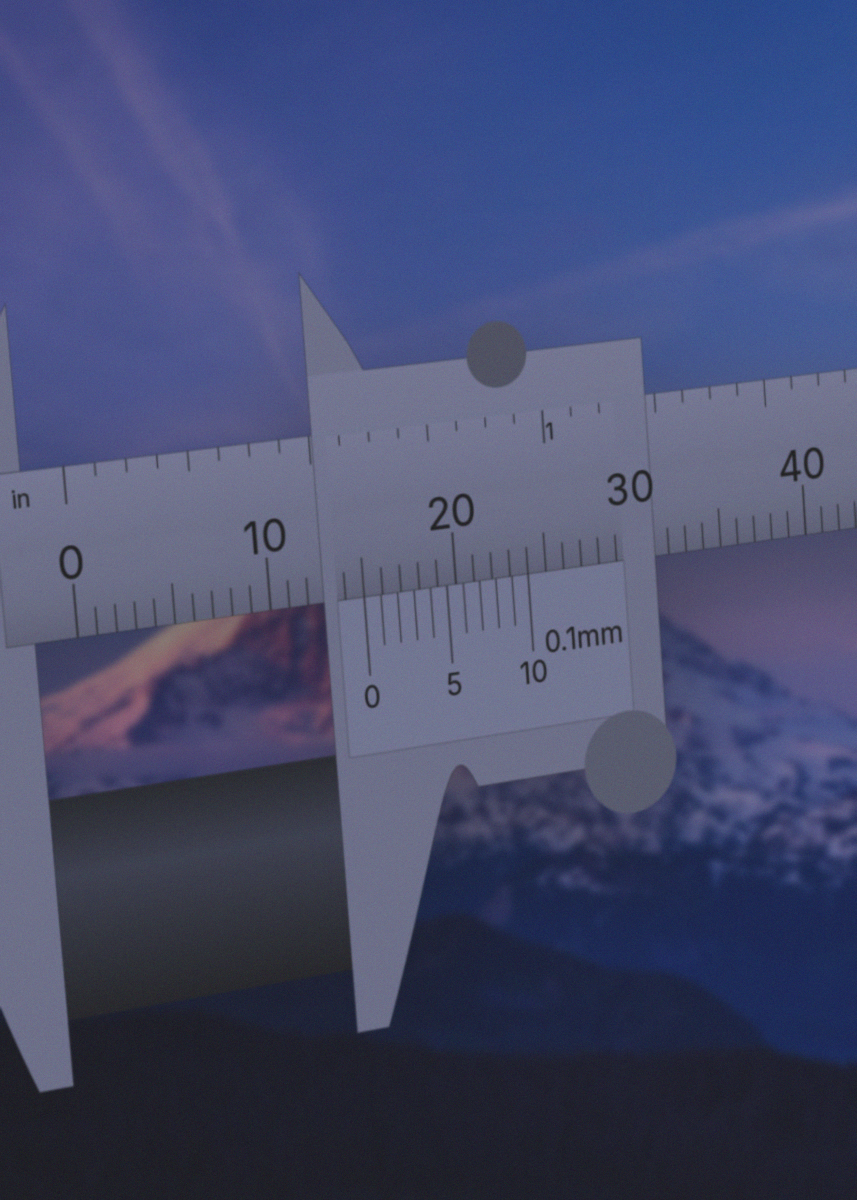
15.0 mm
